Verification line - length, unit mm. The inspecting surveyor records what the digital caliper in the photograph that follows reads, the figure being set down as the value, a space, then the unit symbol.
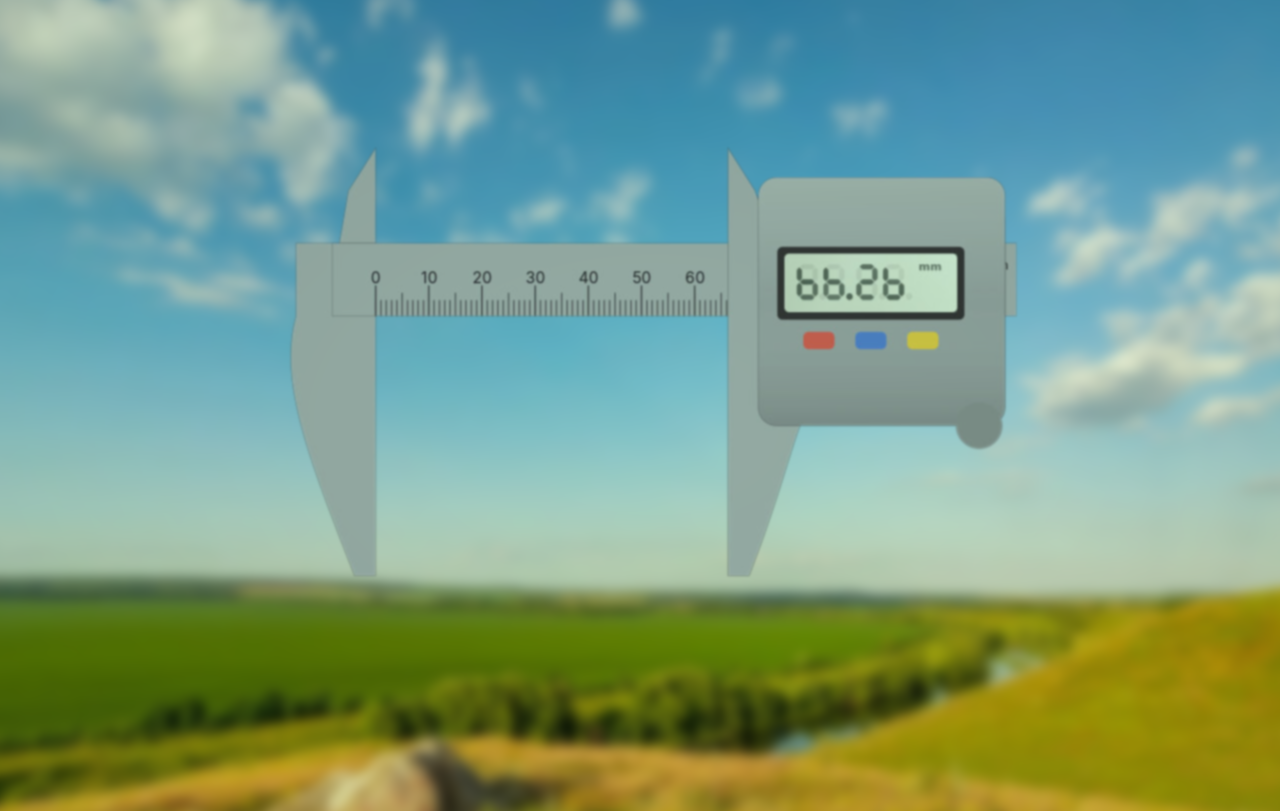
66.26 mm
